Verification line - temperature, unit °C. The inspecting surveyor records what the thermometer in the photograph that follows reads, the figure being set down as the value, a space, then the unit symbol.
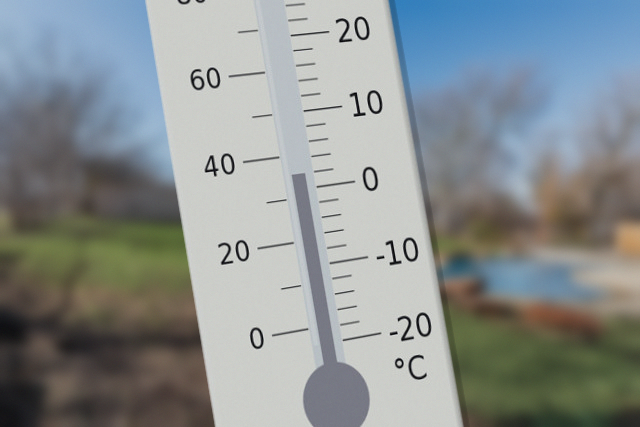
2 °C
